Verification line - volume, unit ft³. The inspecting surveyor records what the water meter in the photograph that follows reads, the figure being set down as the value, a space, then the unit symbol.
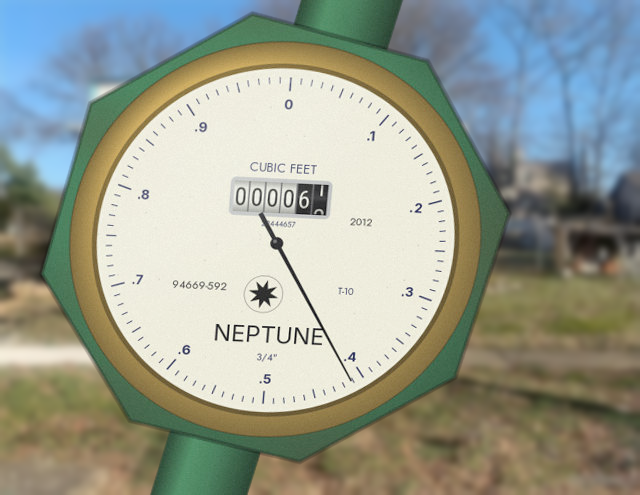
61.41 ft³
